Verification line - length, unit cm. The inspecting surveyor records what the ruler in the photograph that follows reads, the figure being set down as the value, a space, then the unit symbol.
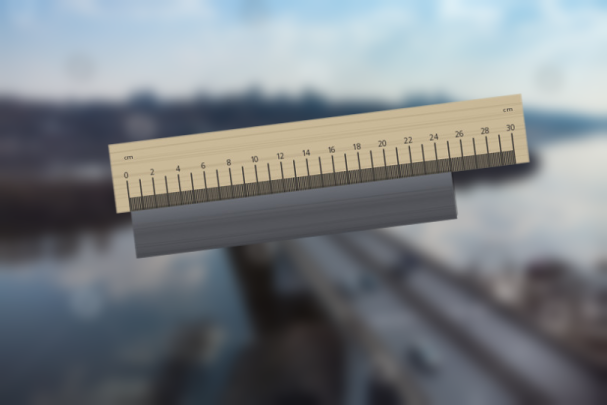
25 cm
